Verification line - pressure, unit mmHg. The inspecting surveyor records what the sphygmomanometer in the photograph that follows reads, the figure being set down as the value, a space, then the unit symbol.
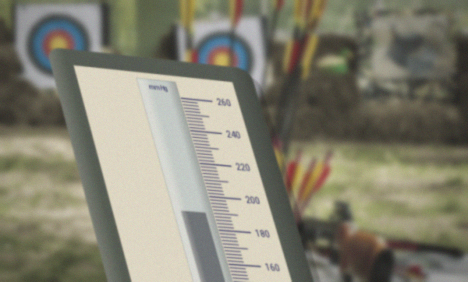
190 mmHg
